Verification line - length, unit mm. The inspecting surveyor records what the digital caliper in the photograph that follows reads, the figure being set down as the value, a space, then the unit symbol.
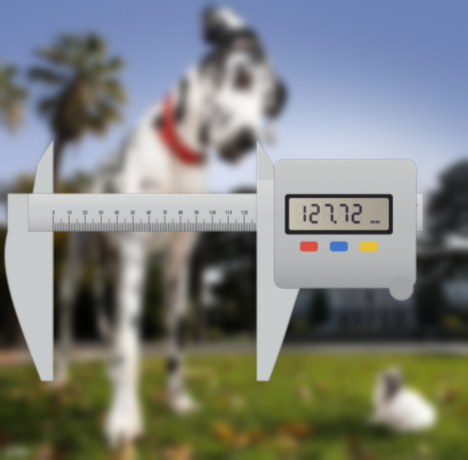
127.72 mm
